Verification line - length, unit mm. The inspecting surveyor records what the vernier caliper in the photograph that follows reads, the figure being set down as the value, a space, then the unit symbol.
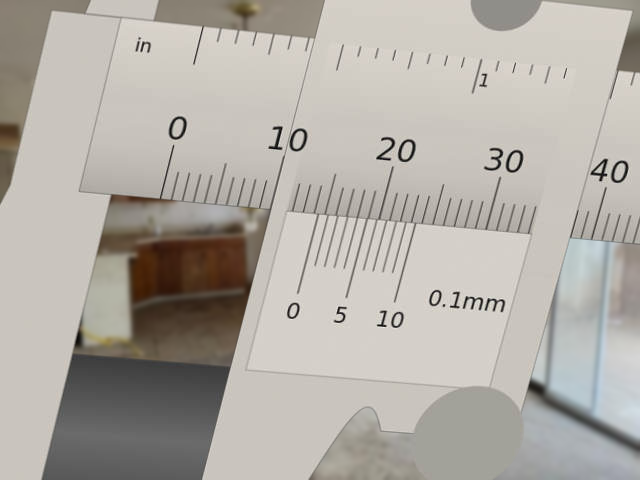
14.4 mm
